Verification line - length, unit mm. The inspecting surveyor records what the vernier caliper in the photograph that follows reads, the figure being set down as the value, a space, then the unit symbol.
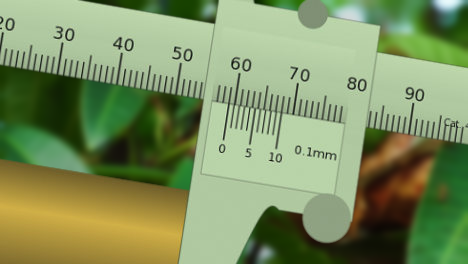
59.0 mm
